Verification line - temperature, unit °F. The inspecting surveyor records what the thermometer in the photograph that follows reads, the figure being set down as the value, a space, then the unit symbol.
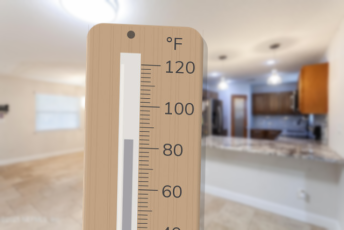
84 °F
